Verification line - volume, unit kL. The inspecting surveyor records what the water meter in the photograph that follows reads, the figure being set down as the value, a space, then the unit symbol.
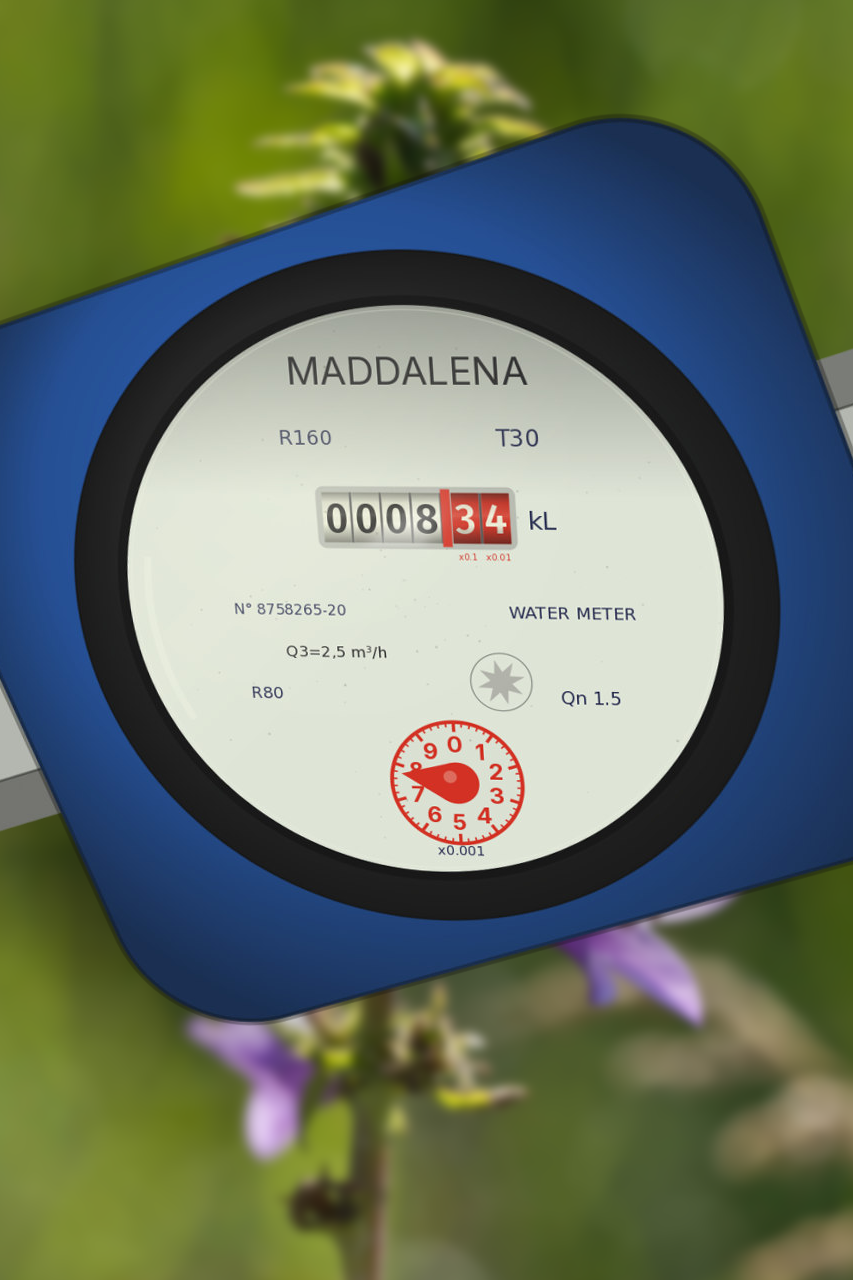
8.347 kL
